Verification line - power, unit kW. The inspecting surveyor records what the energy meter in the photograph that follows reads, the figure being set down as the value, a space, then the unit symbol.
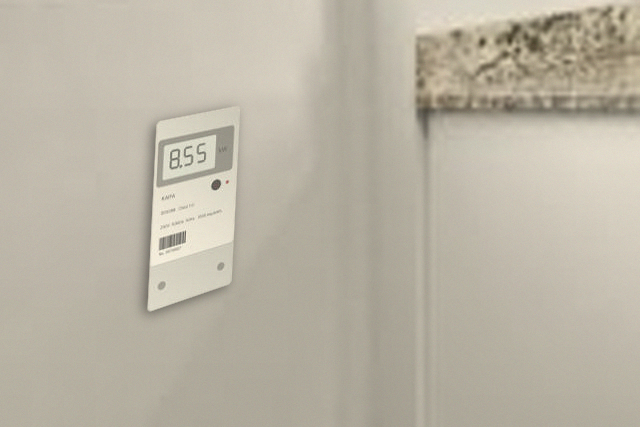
8.55 kW
